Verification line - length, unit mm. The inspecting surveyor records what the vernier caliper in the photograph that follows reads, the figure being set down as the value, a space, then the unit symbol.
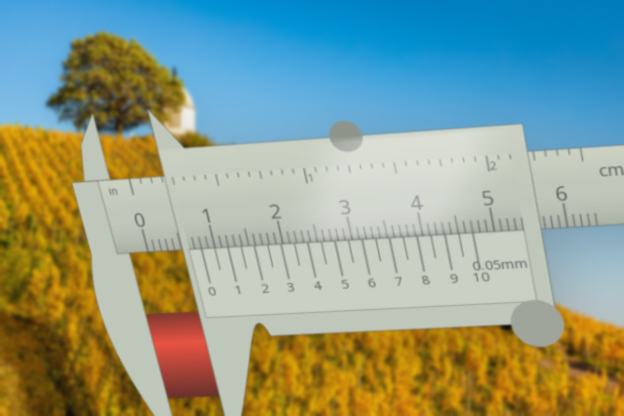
8.0 mm
